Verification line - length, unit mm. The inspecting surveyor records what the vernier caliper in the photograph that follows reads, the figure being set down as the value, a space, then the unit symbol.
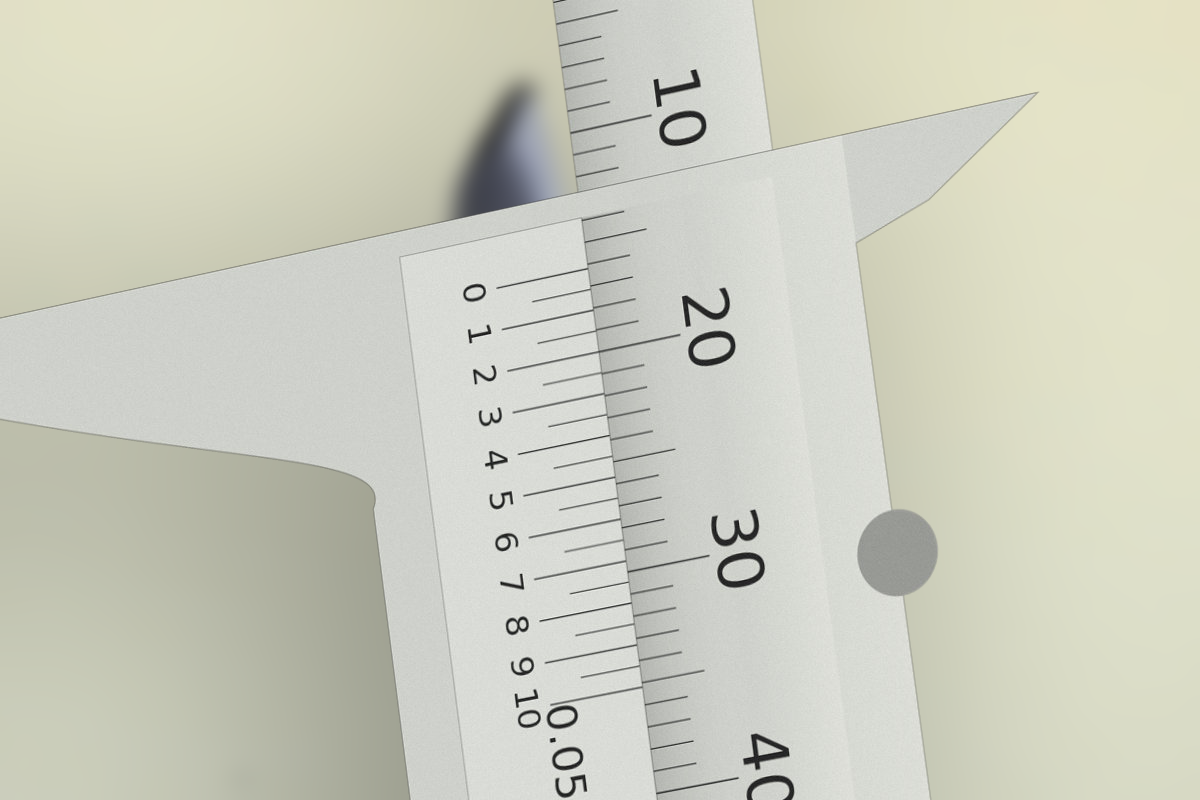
16.2 mm
